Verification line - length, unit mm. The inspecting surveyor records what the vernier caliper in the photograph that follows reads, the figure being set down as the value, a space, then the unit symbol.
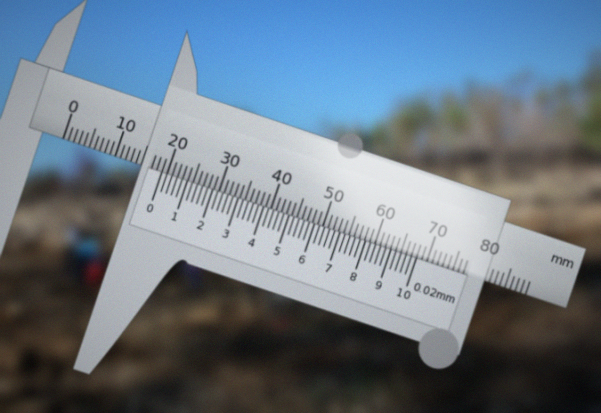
19.0 mm
